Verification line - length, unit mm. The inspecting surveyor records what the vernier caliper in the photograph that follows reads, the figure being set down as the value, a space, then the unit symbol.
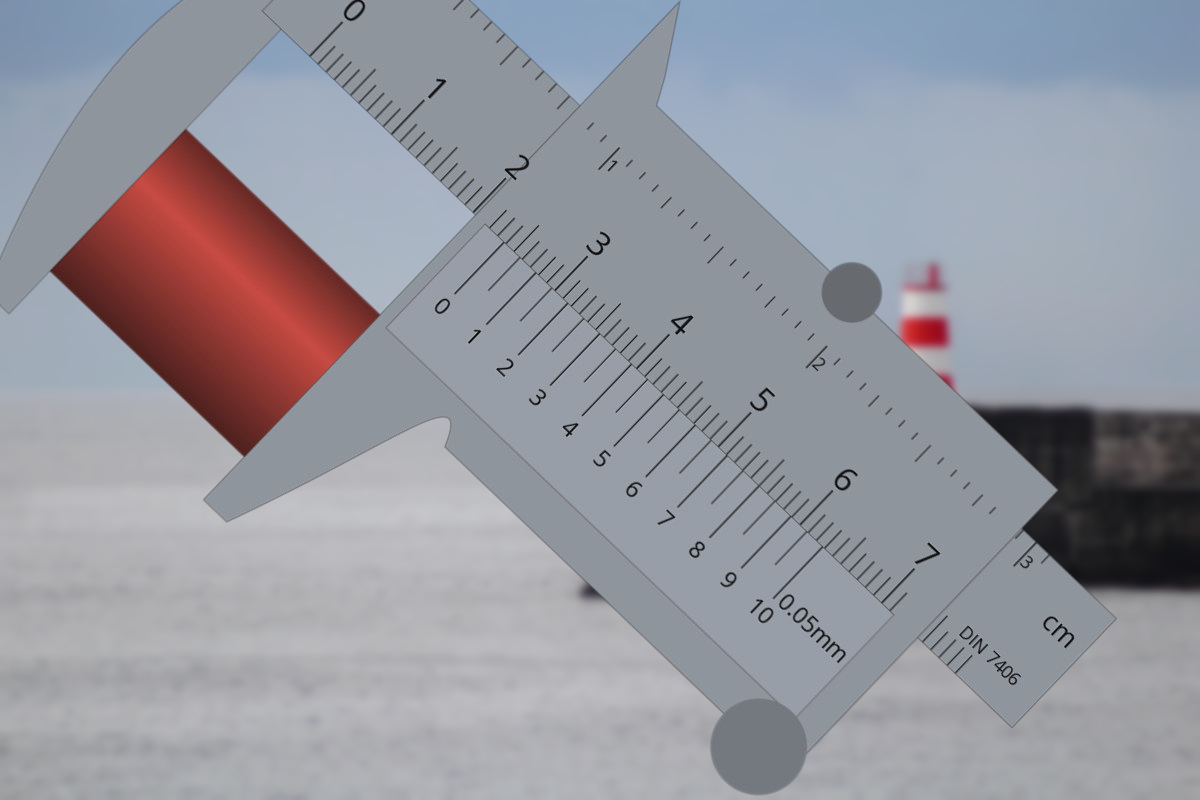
23.8 mm
